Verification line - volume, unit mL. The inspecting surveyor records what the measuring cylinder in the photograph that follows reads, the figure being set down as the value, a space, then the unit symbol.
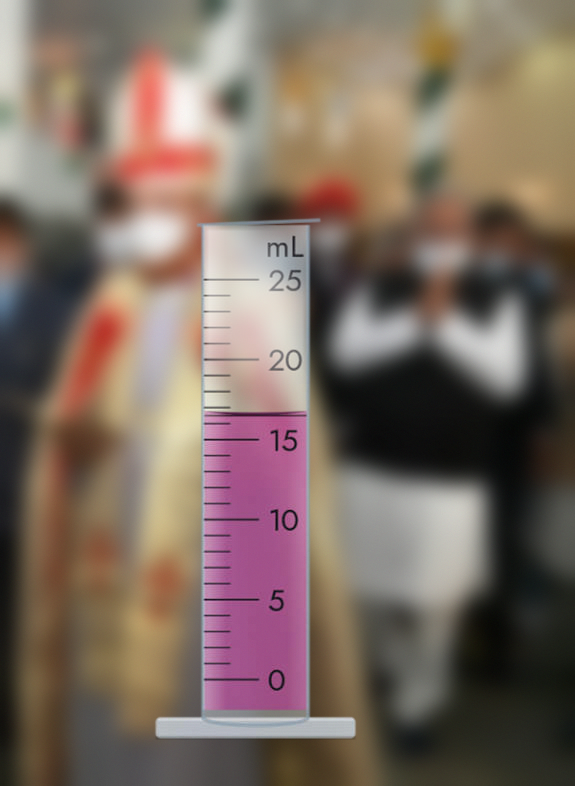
16.5 mL
